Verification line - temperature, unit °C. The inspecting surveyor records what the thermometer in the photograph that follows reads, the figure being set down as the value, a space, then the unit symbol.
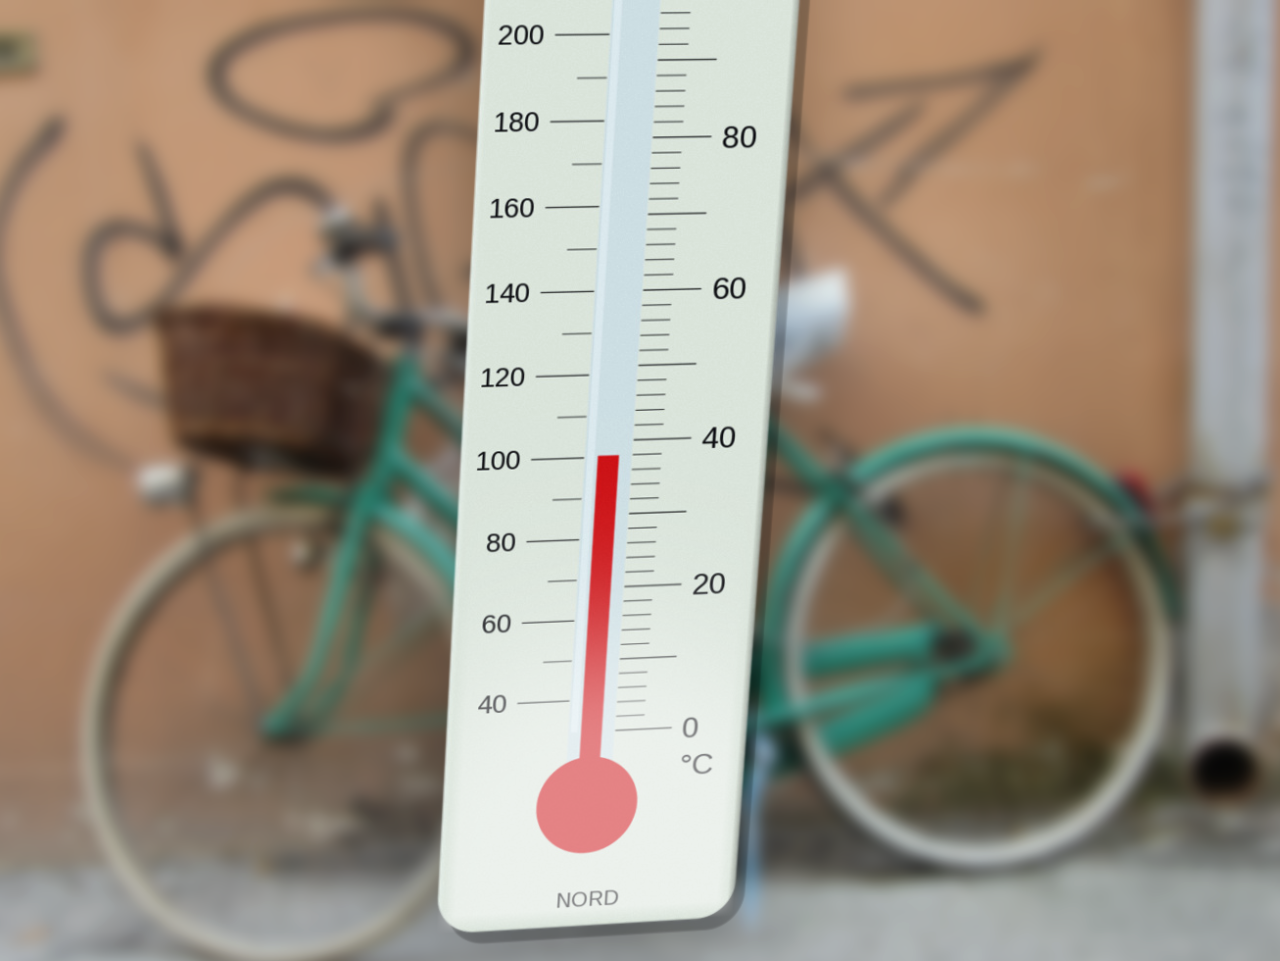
38 °C
